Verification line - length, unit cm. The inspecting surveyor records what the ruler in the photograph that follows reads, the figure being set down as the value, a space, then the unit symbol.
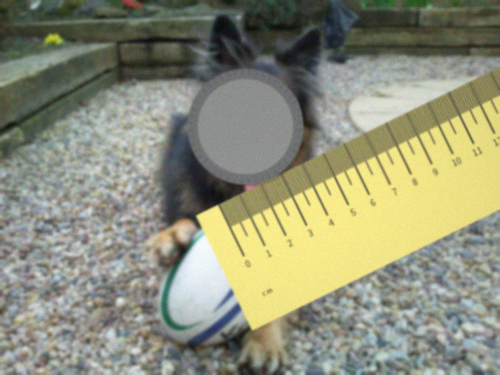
5 cm
